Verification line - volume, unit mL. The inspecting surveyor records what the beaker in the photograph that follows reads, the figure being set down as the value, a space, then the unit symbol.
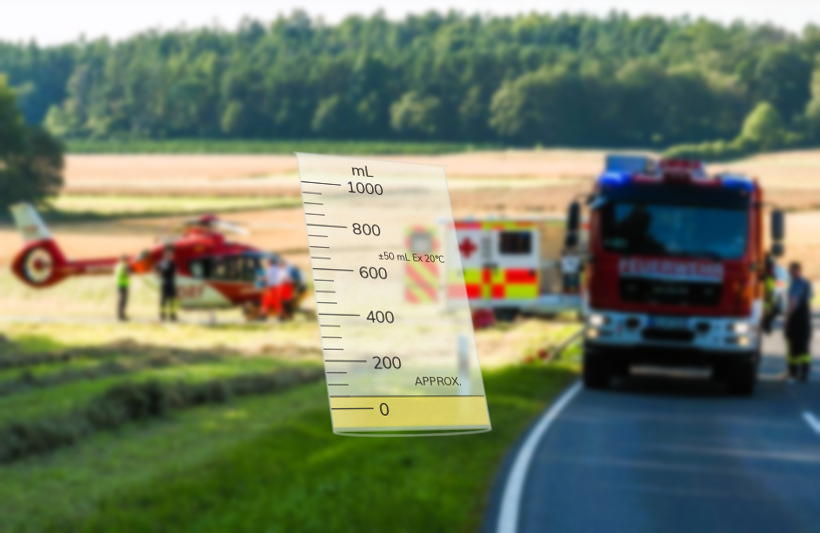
50 mL
